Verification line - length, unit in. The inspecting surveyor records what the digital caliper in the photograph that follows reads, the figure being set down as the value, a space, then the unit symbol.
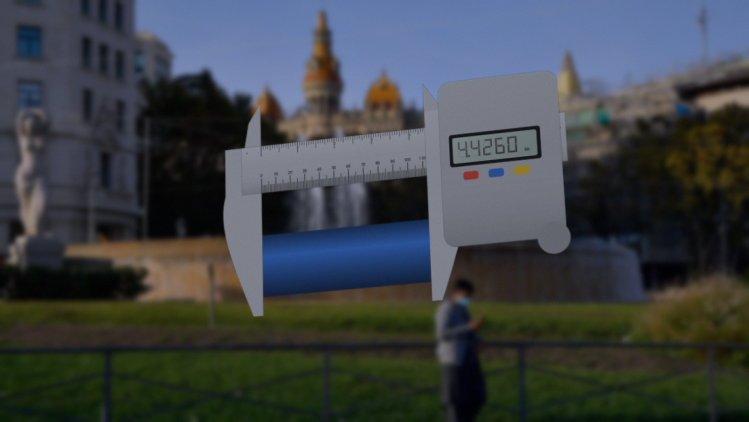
4.4260 in
